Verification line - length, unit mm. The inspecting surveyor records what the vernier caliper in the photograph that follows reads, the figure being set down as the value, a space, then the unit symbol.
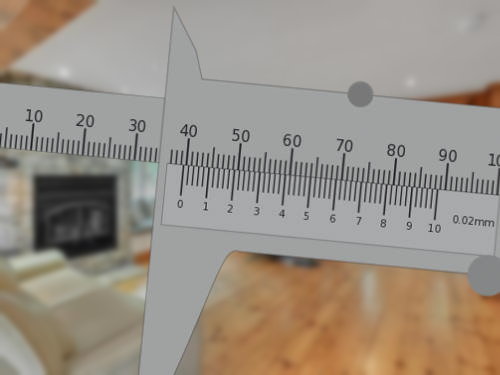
39.5 mm
